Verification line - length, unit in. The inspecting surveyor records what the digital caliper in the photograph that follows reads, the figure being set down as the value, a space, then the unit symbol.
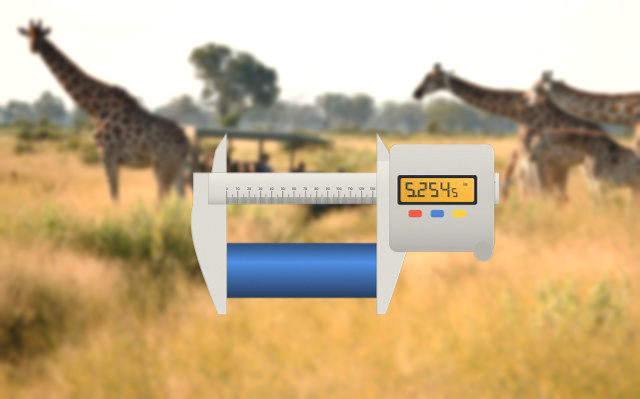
5.2545 in
